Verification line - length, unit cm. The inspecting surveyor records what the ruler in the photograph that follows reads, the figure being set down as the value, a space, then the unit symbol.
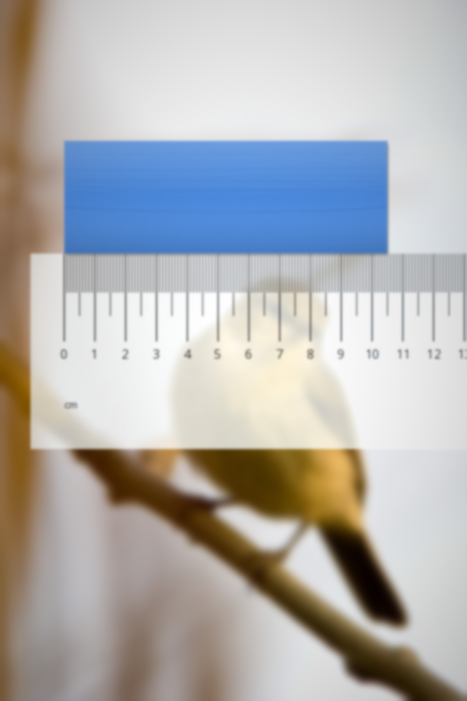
10.5 cm
